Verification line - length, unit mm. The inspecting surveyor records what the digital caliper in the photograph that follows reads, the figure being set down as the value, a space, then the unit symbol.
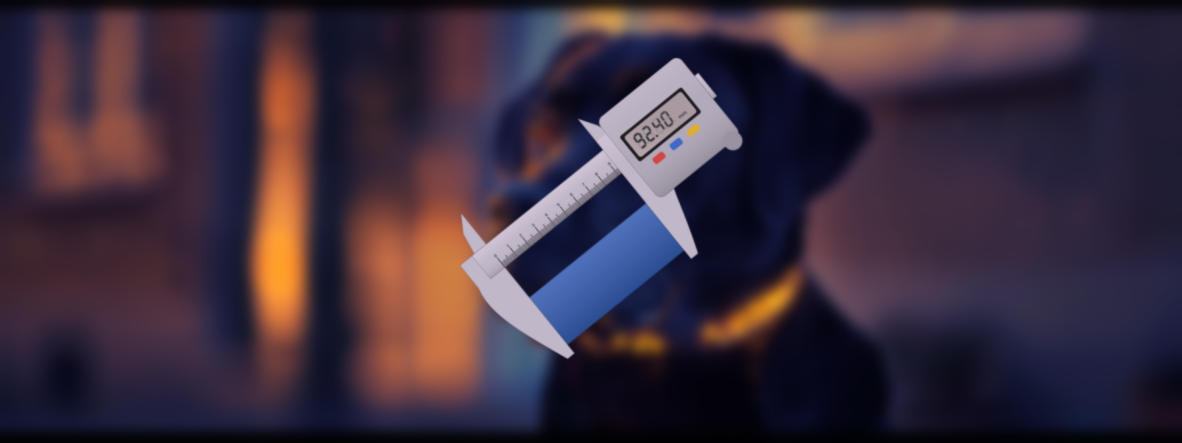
92.40 mm
